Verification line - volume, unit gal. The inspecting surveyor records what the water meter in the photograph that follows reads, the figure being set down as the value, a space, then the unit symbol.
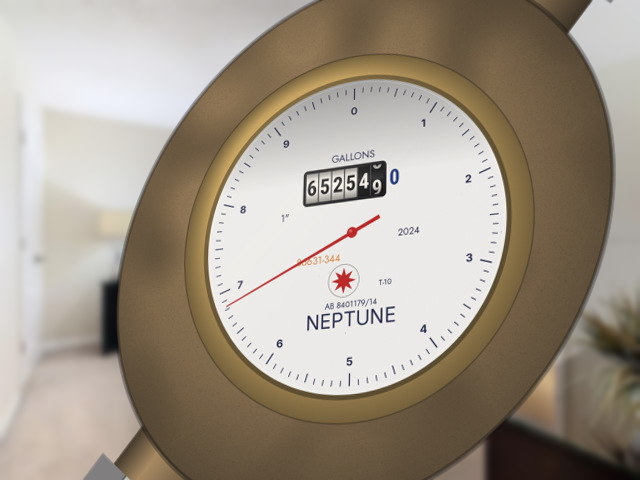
6525486.8 gal
